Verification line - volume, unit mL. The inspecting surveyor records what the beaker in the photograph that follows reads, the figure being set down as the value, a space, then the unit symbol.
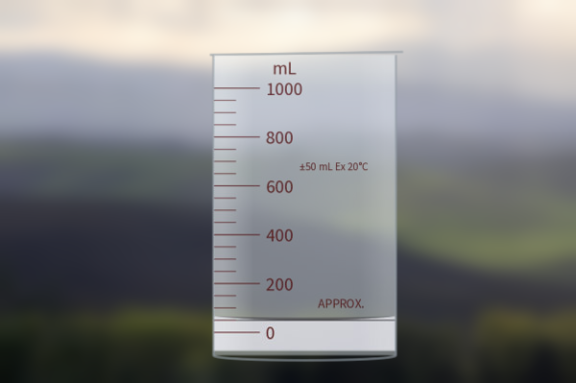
50 mL
